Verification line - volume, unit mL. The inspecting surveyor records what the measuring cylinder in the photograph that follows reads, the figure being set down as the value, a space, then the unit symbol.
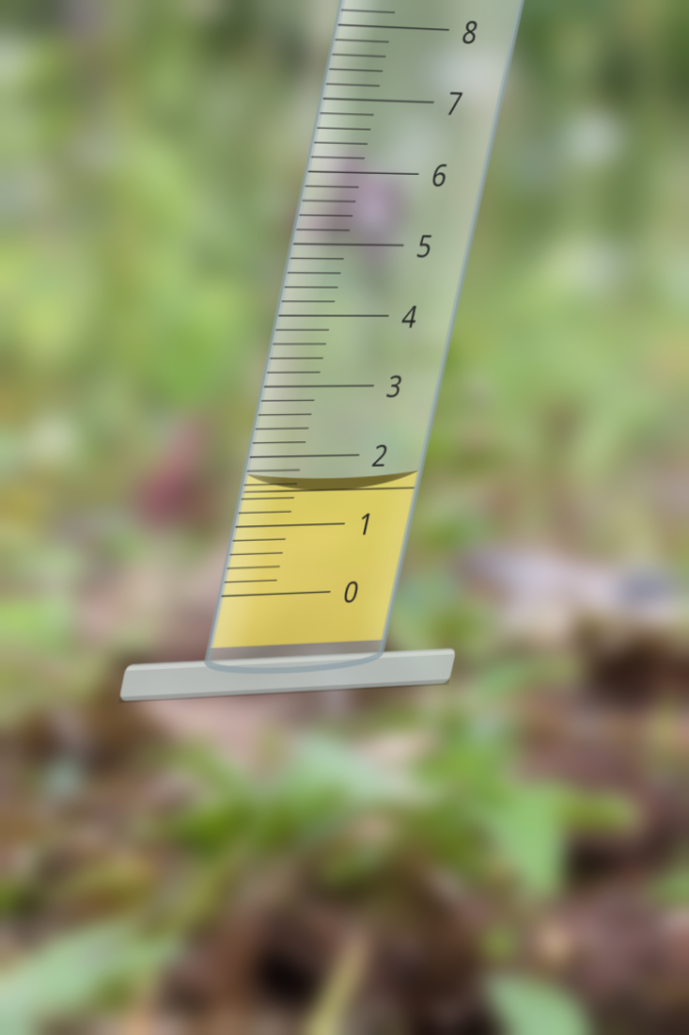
1.5 mL
